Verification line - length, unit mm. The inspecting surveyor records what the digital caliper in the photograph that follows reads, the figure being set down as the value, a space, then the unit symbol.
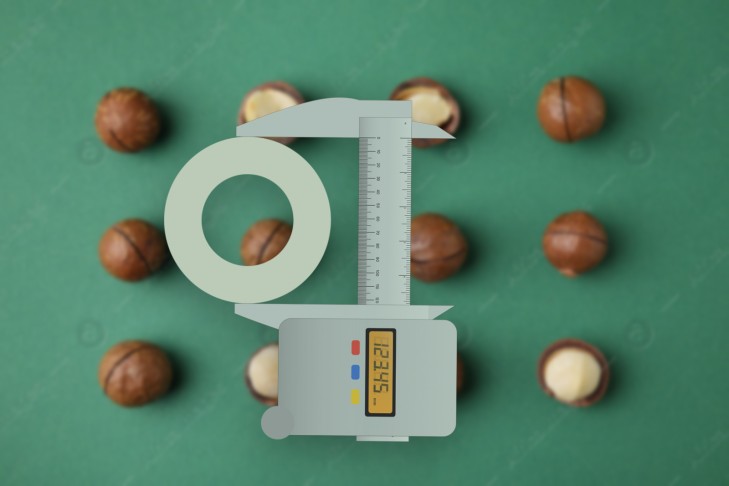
123.45 mm
